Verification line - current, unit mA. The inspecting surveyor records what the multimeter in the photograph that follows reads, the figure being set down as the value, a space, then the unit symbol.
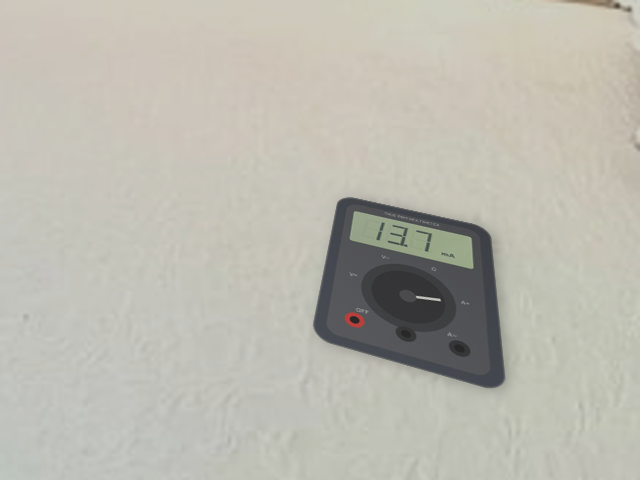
13.7 mA
